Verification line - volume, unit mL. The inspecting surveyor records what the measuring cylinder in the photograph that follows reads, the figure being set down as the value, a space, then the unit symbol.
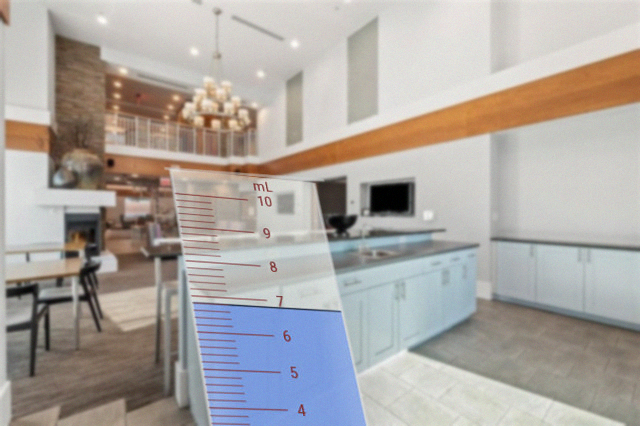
6.8 mL
